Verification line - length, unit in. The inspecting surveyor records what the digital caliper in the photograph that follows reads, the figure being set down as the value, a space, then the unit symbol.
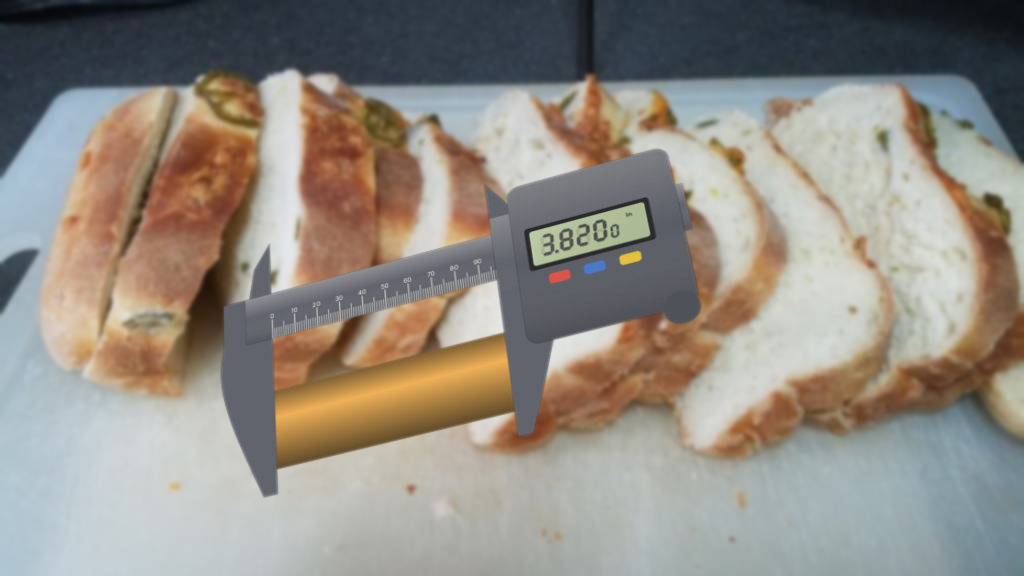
3.8200 in
